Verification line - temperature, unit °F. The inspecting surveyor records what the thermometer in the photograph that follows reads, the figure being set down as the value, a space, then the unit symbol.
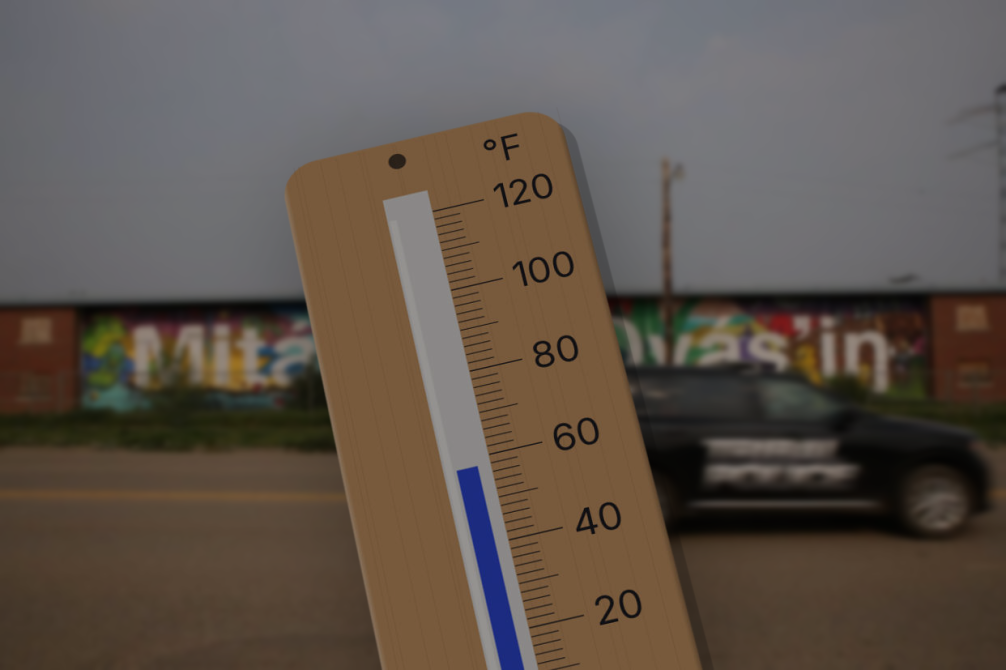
58 °F
